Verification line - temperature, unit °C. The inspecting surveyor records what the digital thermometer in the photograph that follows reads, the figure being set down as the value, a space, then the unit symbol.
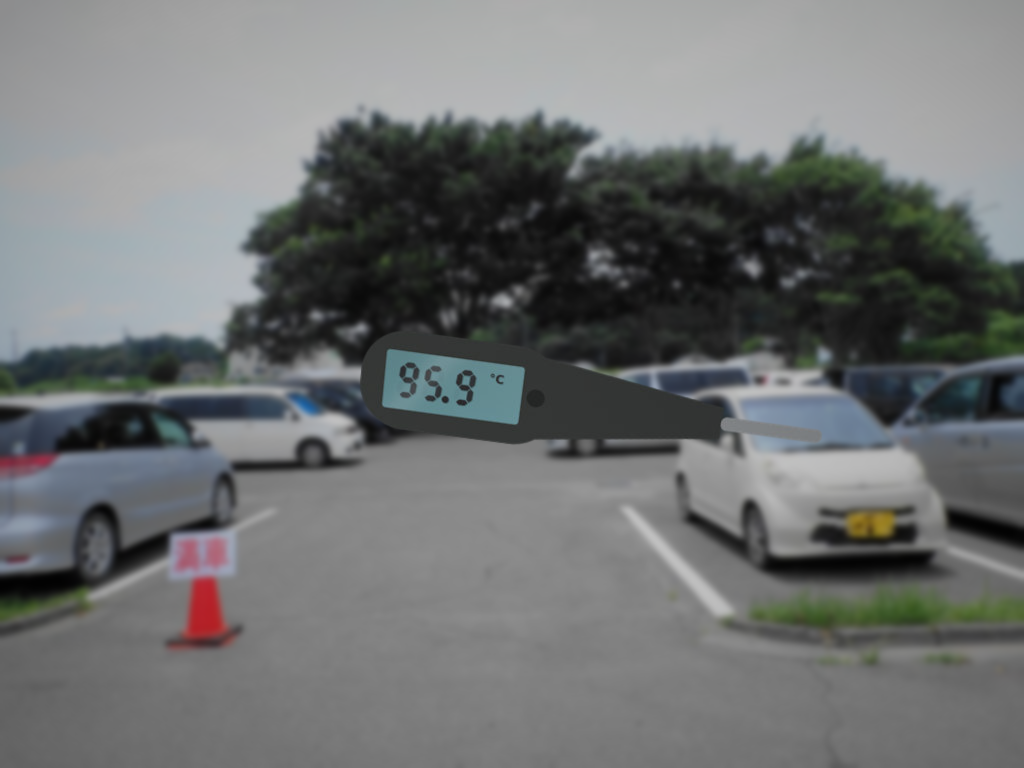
95.9 °C
